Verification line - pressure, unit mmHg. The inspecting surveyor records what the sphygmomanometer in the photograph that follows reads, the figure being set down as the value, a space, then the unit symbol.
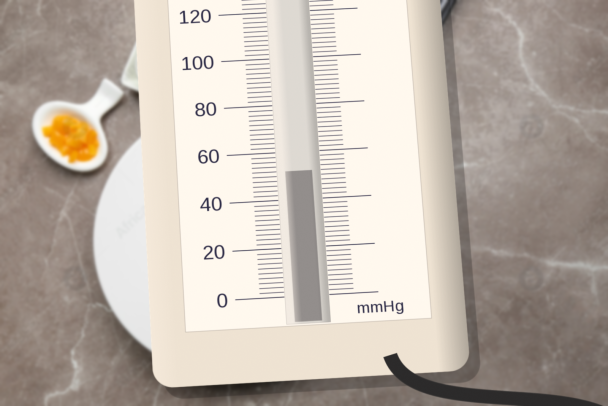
52 mmHg
